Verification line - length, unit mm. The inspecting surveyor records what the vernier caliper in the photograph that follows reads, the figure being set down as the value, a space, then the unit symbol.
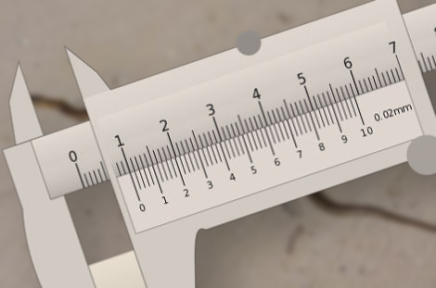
10.0 mm
